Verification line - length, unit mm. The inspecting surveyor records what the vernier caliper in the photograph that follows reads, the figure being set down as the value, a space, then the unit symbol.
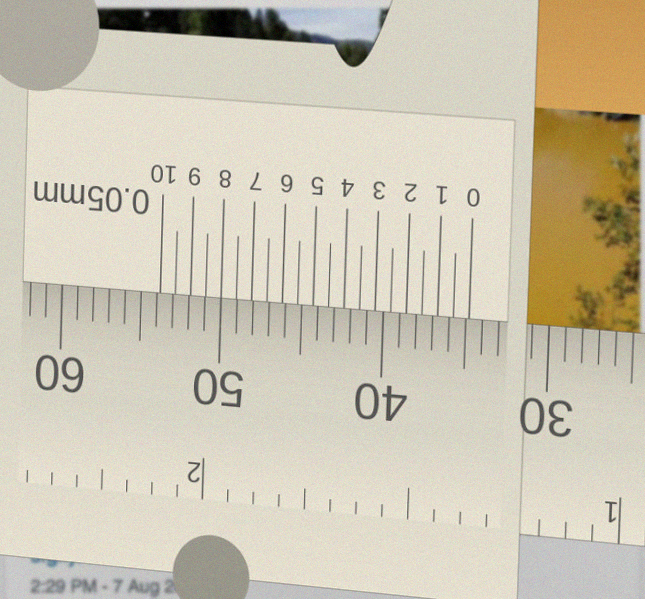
34.8 mm
